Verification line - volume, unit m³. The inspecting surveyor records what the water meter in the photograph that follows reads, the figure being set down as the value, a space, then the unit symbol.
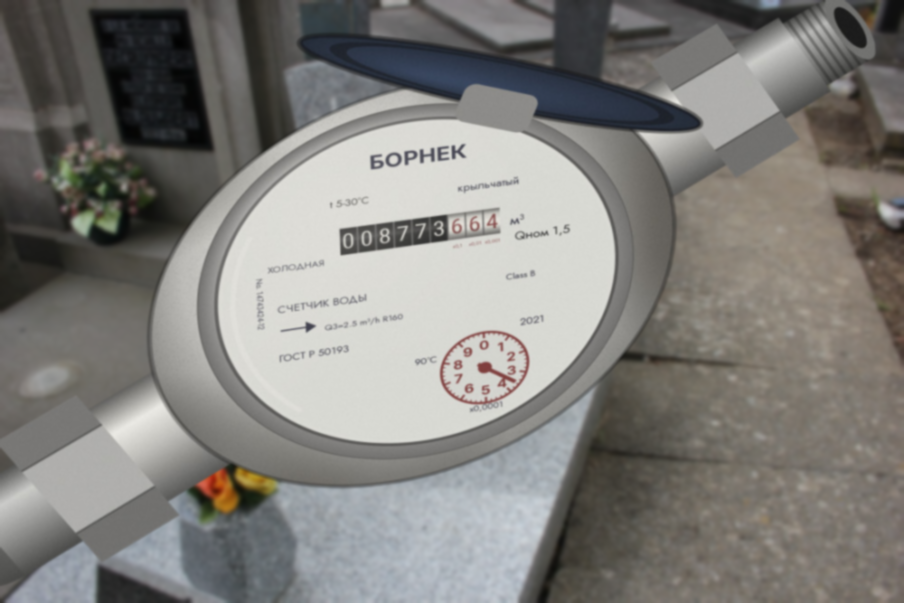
8773.6643 m³
